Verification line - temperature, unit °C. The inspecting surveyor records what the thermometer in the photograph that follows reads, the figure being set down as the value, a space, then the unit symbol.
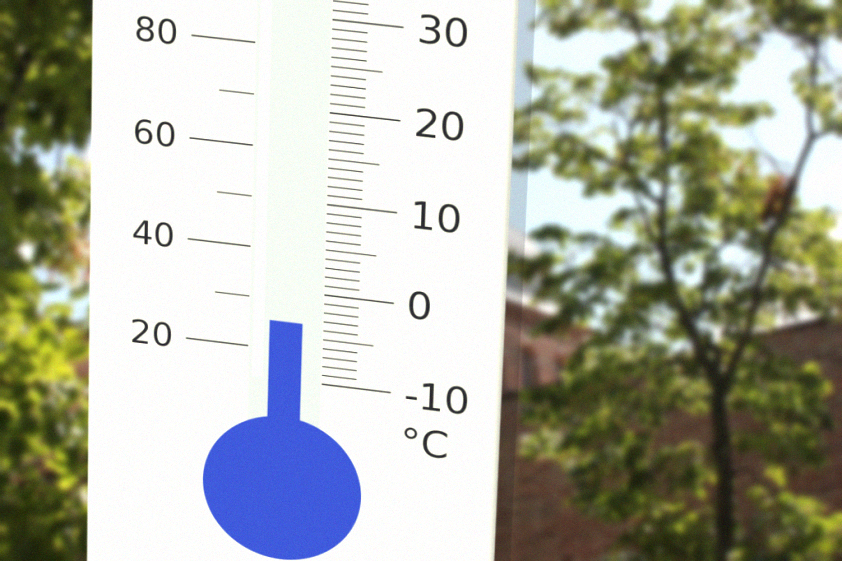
-3.5 °C
